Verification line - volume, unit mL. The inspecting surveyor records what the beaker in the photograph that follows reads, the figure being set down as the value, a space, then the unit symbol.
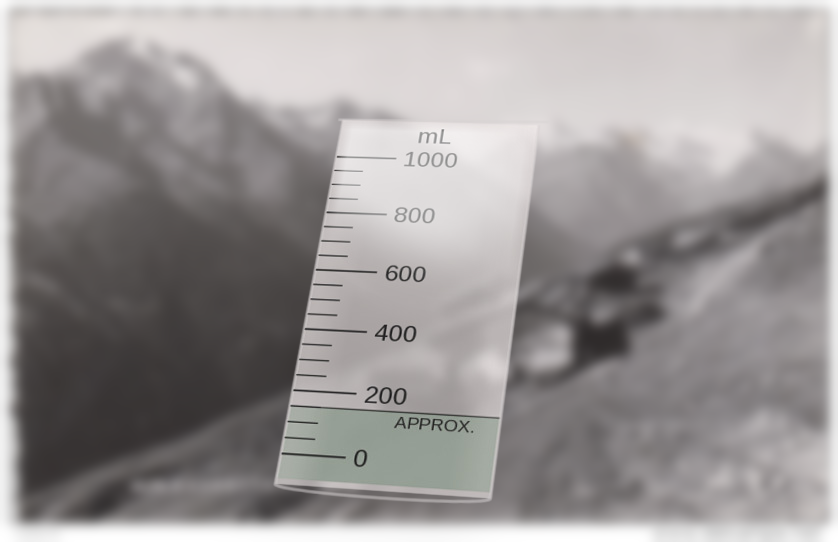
150 mL
